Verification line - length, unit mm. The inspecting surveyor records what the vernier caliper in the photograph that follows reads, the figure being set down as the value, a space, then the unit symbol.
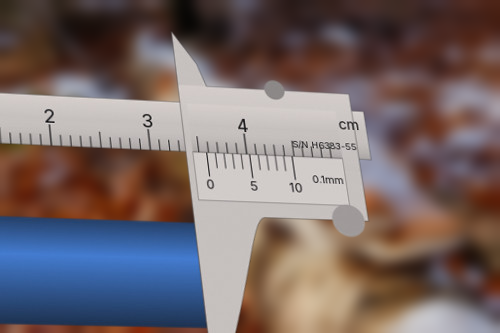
35.8 mm
